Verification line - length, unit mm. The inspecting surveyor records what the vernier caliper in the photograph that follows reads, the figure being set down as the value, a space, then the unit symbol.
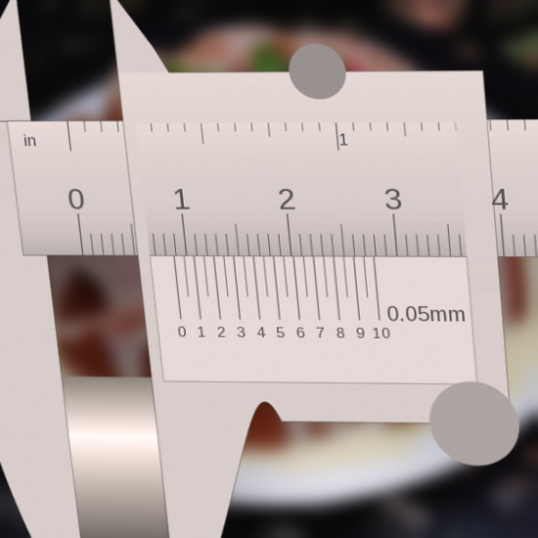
8.8 mm
